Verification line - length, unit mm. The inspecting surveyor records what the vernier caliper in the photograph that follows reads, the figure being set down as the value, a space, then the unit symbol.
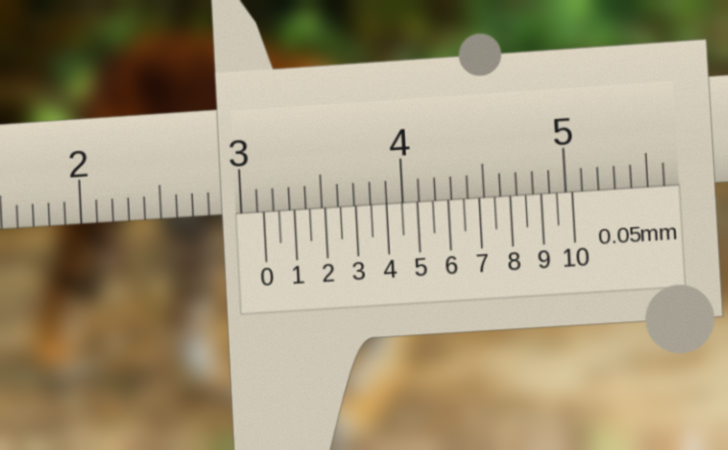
31.4 mm
